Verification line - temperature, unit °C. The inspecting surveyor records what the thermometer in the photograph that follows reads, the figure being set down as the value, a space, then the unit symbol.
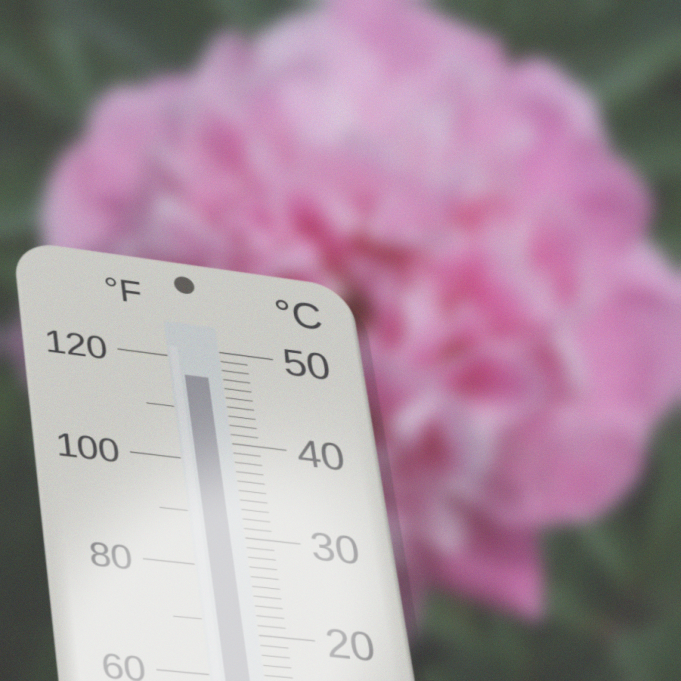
47 °C
